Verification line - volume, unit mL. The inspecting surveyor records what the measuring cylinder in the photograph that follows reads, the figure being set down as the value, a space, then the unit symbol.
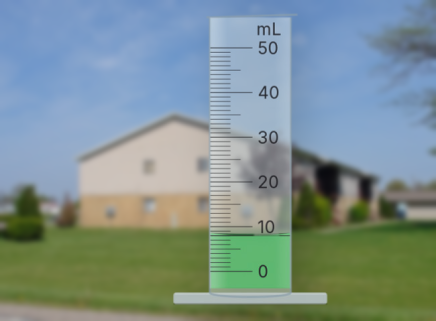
8 mL
